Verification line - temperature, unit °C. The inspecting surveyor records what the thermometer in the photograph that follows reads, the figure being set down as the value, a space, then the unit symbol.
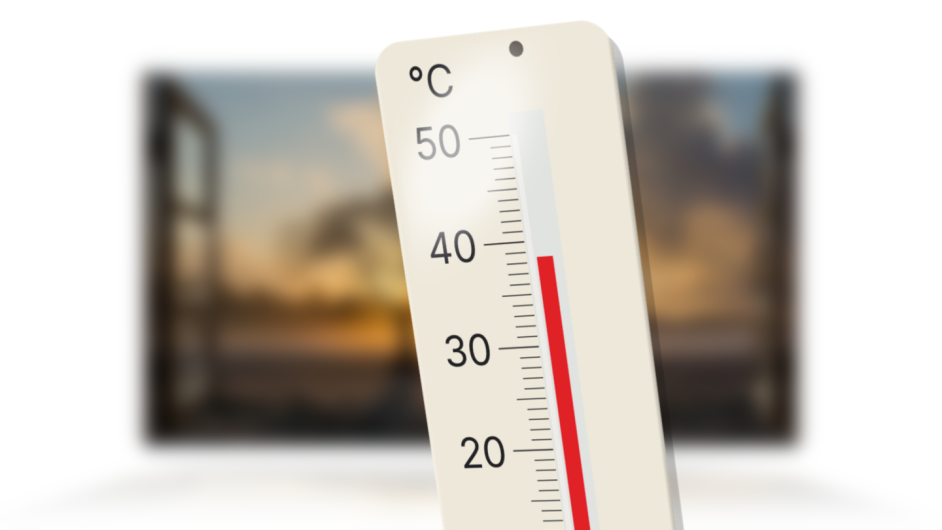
38.5 °C
